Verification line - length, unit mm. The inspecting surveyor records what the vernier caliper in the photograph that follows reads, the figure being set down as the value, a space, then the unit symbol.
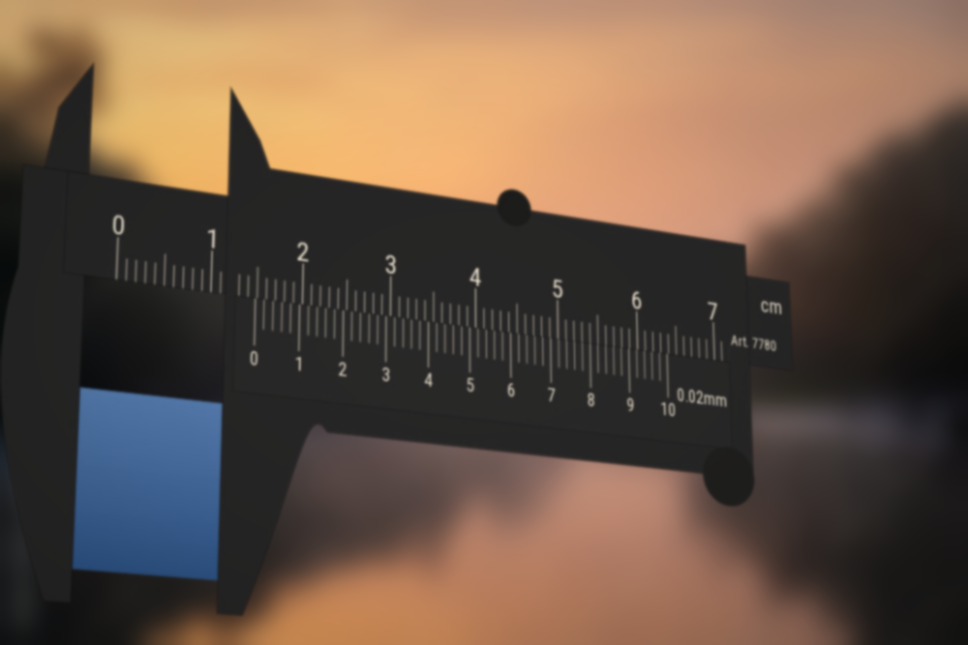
14.8 mm
